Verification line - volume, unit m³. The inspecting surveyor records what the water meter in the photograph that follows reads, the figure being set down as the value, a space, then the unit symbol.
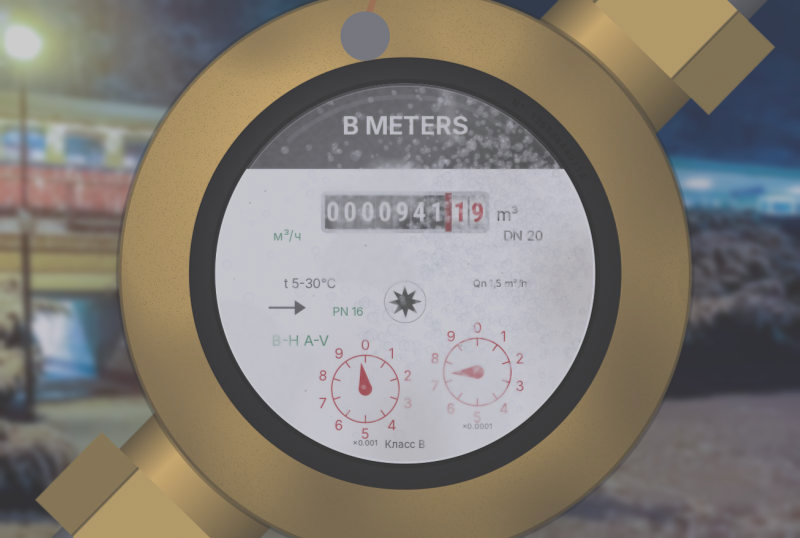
941.1897 m³
